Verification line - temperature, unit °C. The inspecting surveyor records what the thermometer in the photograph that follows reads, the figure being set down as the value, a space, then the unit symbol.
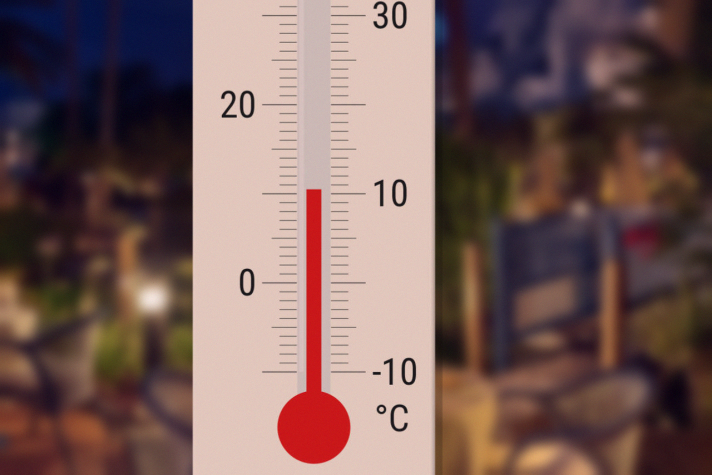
10.5 °C
